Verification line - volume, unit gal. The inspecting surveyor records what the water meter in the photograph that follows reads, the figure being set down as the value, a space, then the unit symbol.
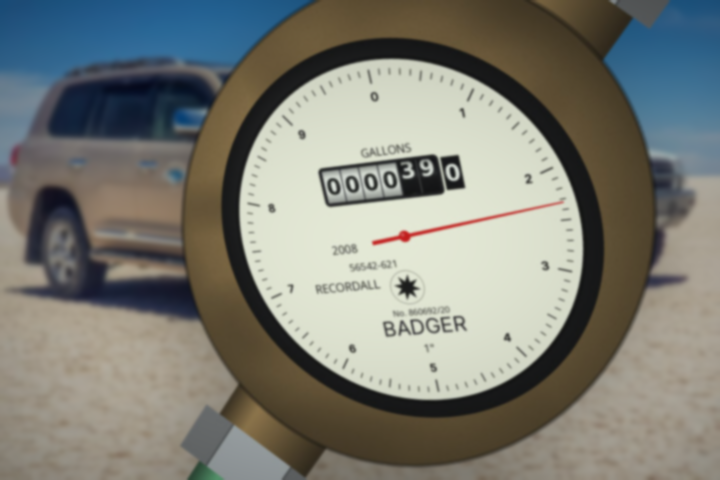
392.3 gal
